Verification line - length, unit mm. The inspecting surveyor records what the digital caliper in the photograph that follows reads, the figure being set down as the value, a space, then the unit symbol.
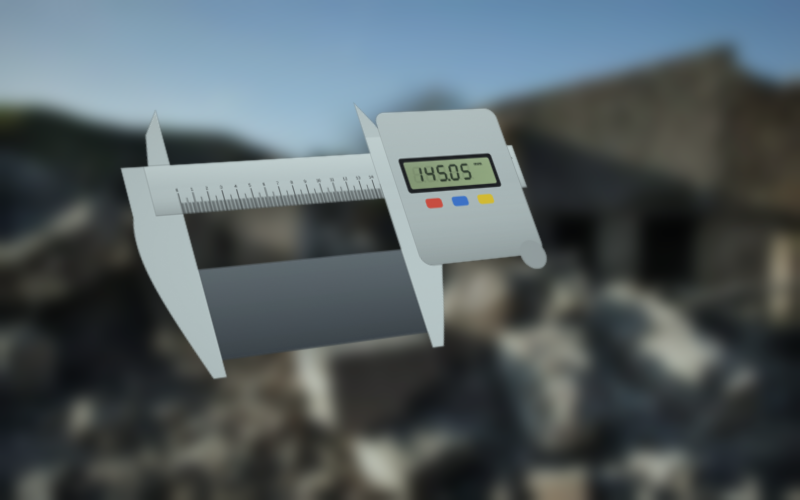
145.05 mm
